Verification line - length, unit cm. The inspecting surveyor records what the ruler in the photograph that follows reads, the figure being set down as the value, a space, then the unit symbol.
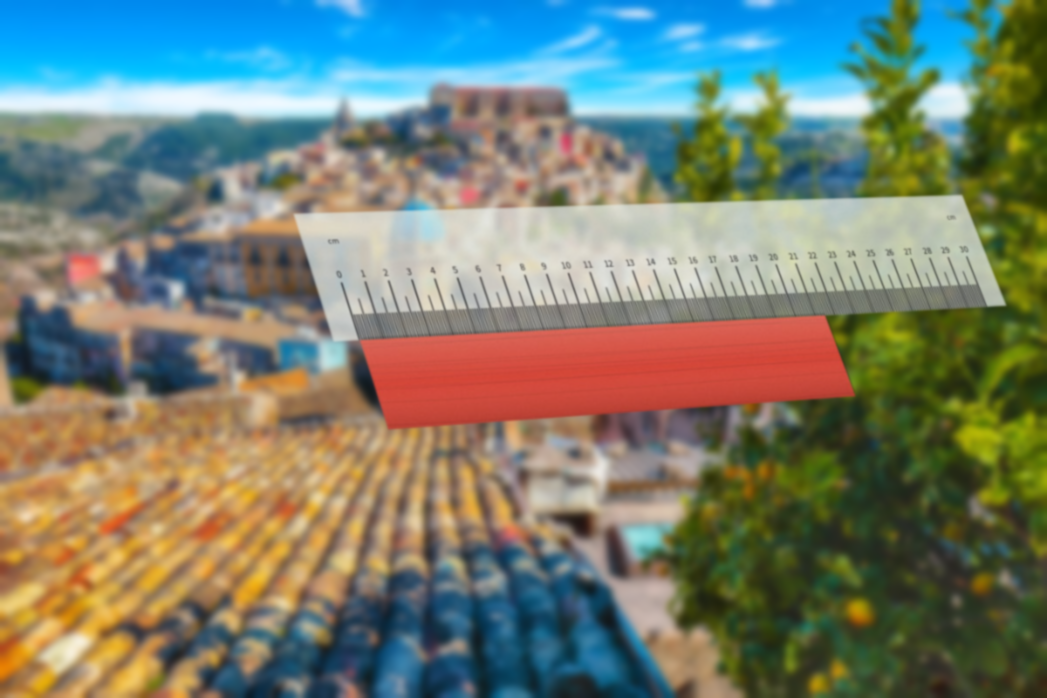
21.5 cm
